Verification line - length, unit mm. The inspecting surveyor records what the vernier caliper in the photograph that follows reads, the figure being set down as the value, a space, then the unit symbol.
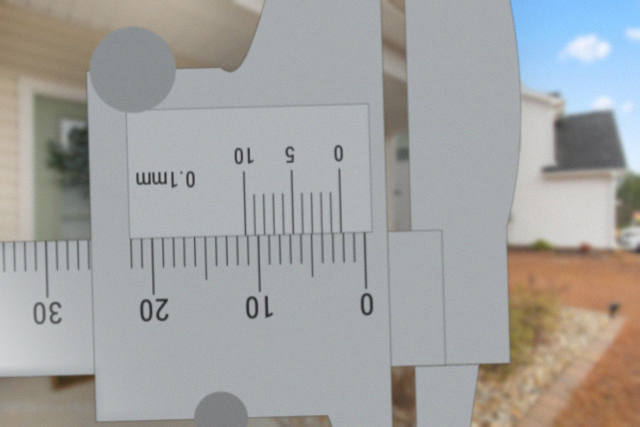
2.2 mm
